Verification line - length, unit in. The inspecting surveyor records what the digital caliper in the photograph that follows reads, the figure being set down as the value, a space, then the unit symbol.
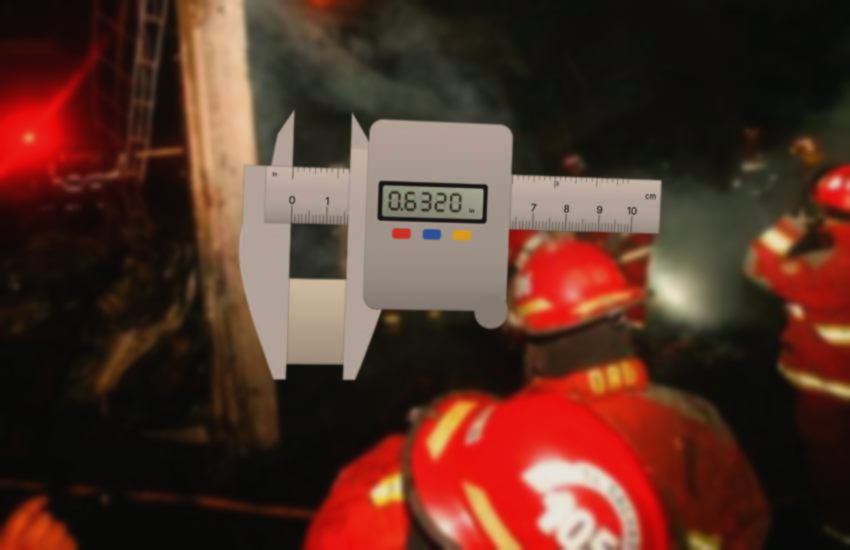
0.6320 in
